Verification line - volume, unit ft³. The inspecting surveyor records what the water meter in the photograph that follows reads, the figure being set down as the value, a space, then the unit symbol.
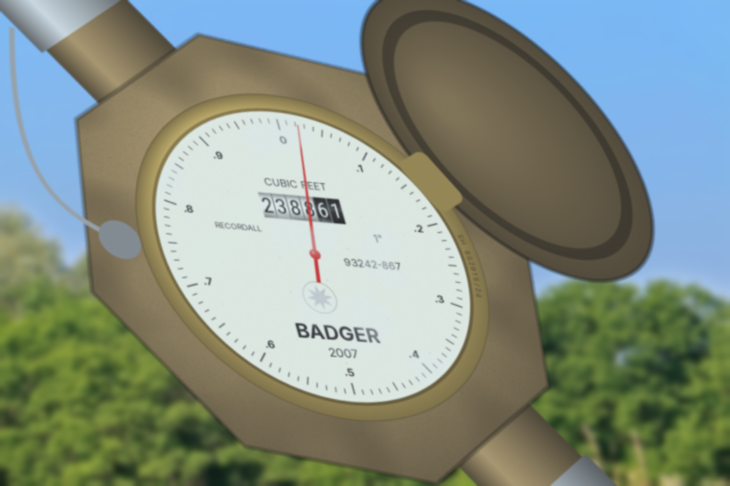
238861.02 ft³
